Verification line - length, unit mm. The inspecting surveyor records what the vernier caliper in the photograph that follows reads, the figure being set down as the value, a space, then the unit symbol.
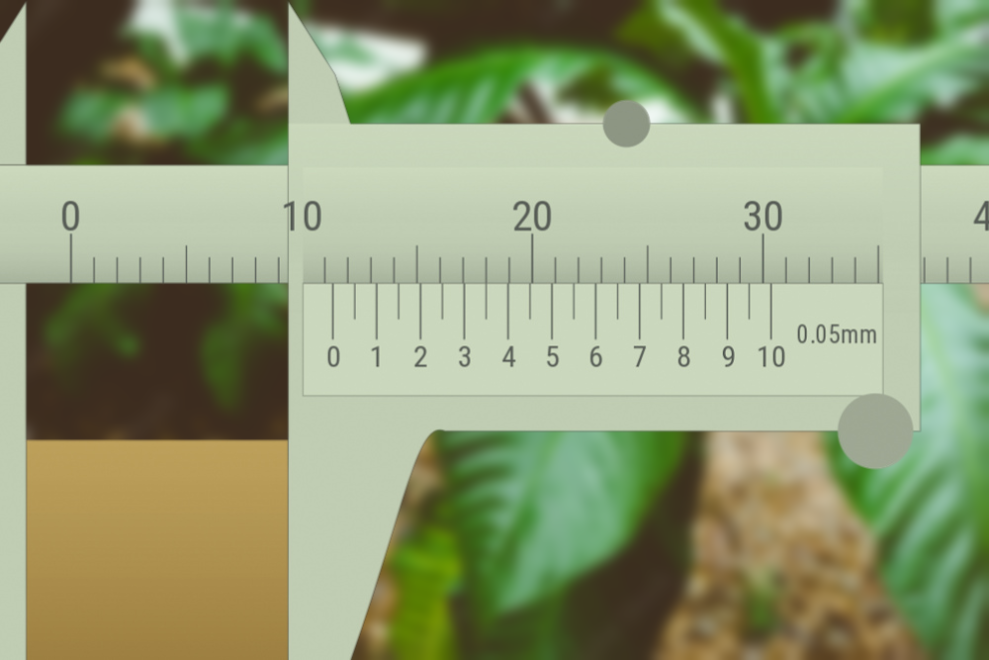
11.35 mm
